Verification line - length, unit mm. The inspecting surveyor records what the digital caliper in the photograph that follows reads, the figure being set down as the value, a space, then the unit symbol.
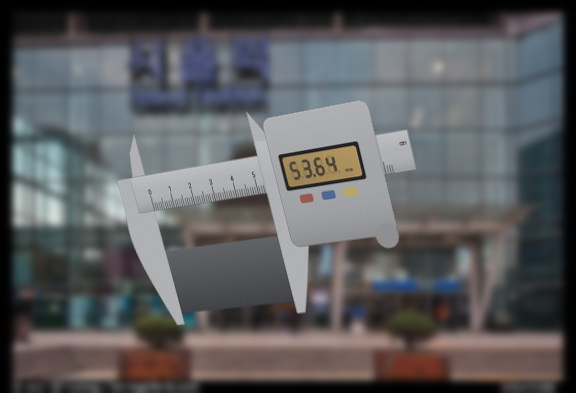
53.64 mm
